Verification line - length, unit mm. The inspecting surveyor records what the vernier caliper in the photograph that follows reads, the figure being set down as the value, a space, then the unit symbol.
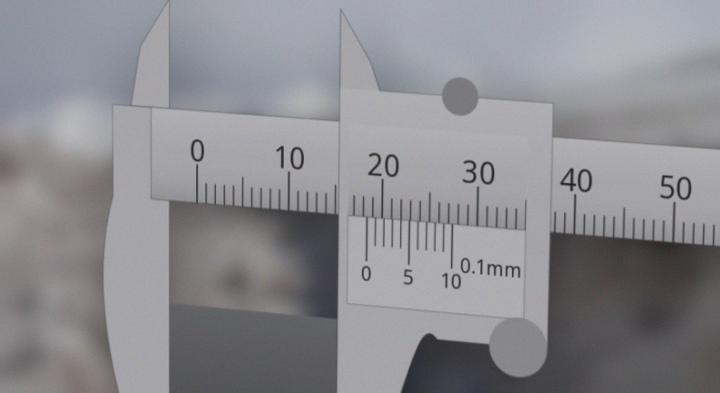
18.4 mm
